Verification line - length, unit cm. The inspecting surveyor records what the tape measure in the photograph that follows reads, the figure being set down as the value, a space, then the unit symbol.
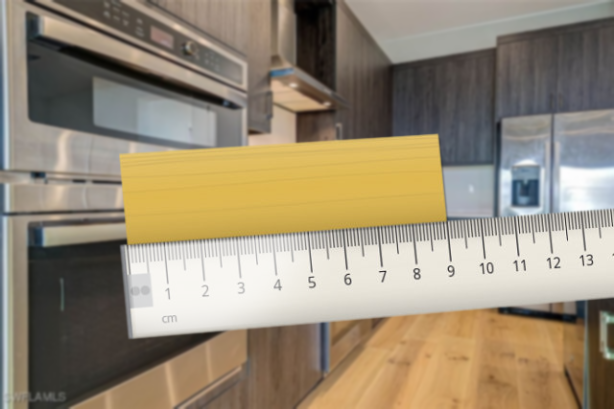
9 cm
